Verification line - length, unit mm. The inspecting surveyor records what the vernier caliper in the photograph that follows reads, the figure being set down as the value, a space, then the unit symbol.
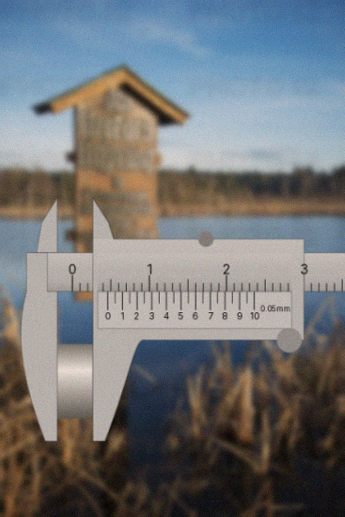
4.6 mm
